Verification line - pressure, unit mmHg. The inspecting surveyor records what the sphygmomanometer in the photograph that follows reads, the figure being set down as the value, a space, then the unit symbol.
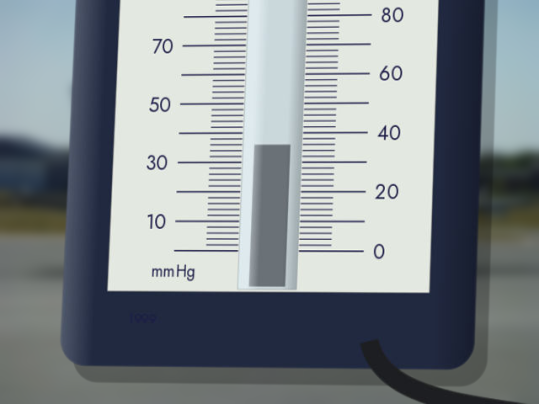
36 mmHg
